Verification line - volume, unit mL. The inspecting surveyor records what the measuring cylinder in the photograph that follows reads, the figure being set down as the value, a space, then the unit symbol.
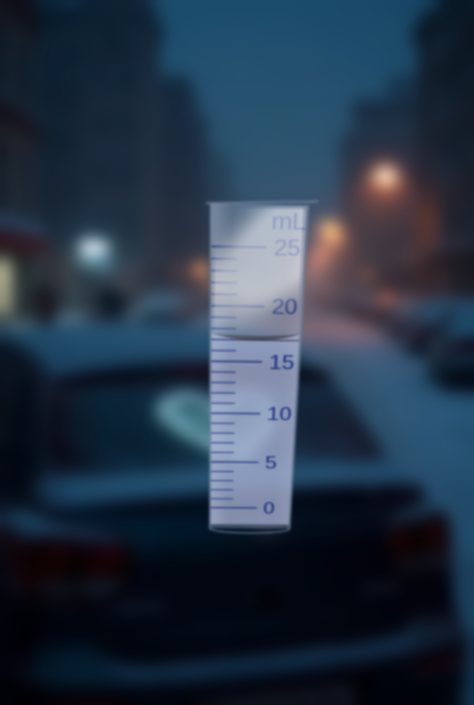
17 mL
